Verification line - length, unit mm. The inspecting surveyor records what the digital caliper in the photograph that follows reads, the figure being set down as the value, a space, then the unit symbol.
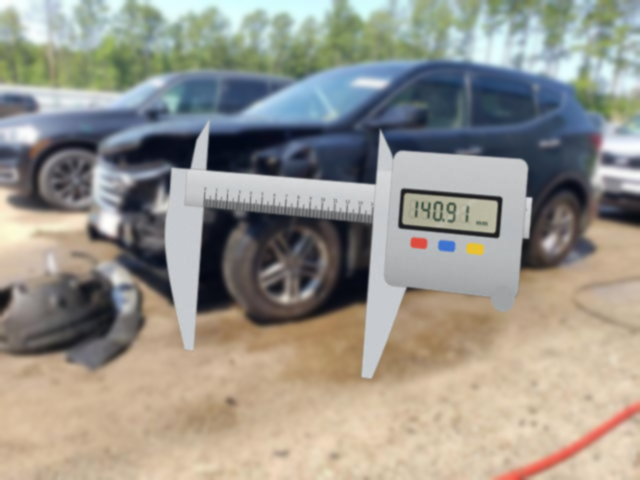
140.91 mm
